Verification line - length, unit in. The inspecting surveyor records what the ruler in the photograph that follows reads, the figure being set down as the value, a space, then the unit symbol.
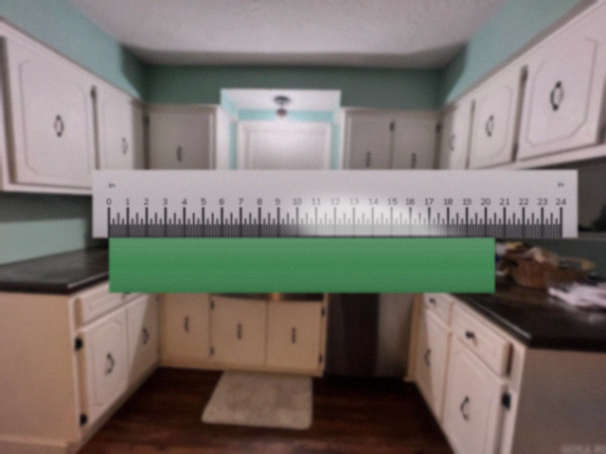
20.5 in
